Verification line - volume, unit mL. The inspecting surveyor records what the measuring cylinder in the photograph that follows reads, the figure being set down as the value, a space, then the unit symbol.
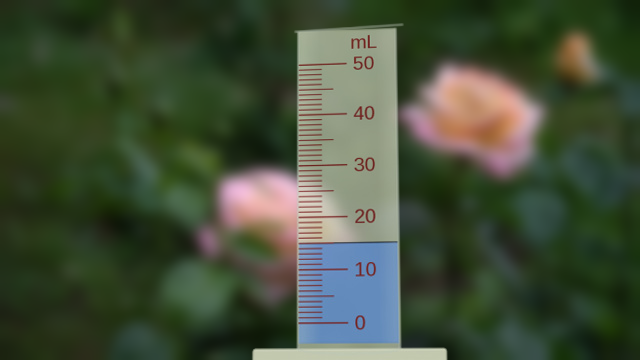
15 mL
